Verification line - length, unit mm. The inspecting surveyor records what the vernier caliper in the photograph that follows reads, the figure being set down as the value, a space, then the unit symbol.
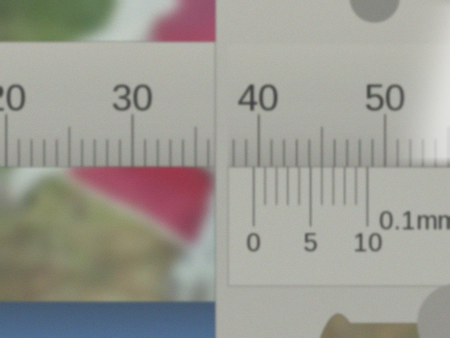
39.6 mm
